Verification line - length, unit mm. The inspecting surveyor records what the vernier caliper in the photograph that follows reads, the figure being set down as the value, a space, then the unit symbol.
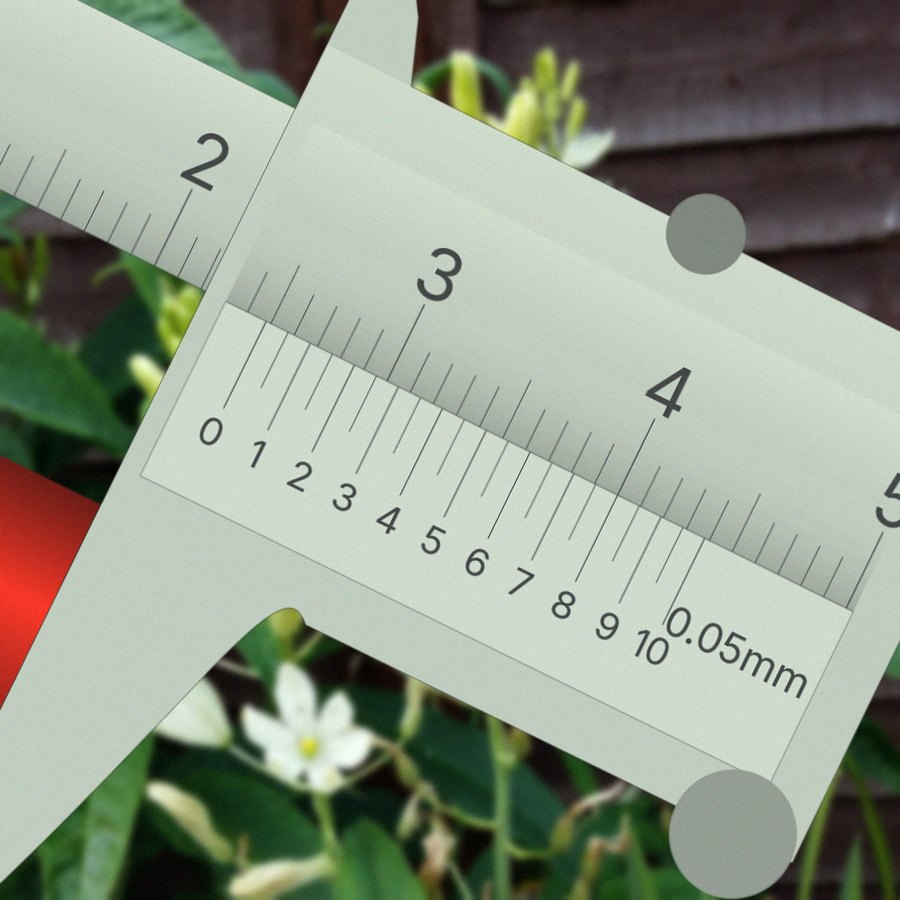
24.80 mm
